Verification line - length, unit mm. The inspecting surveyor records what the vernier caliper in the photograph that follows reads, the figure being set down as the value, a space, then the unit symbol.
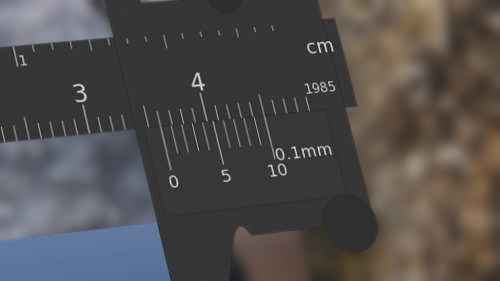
36.0 mm
